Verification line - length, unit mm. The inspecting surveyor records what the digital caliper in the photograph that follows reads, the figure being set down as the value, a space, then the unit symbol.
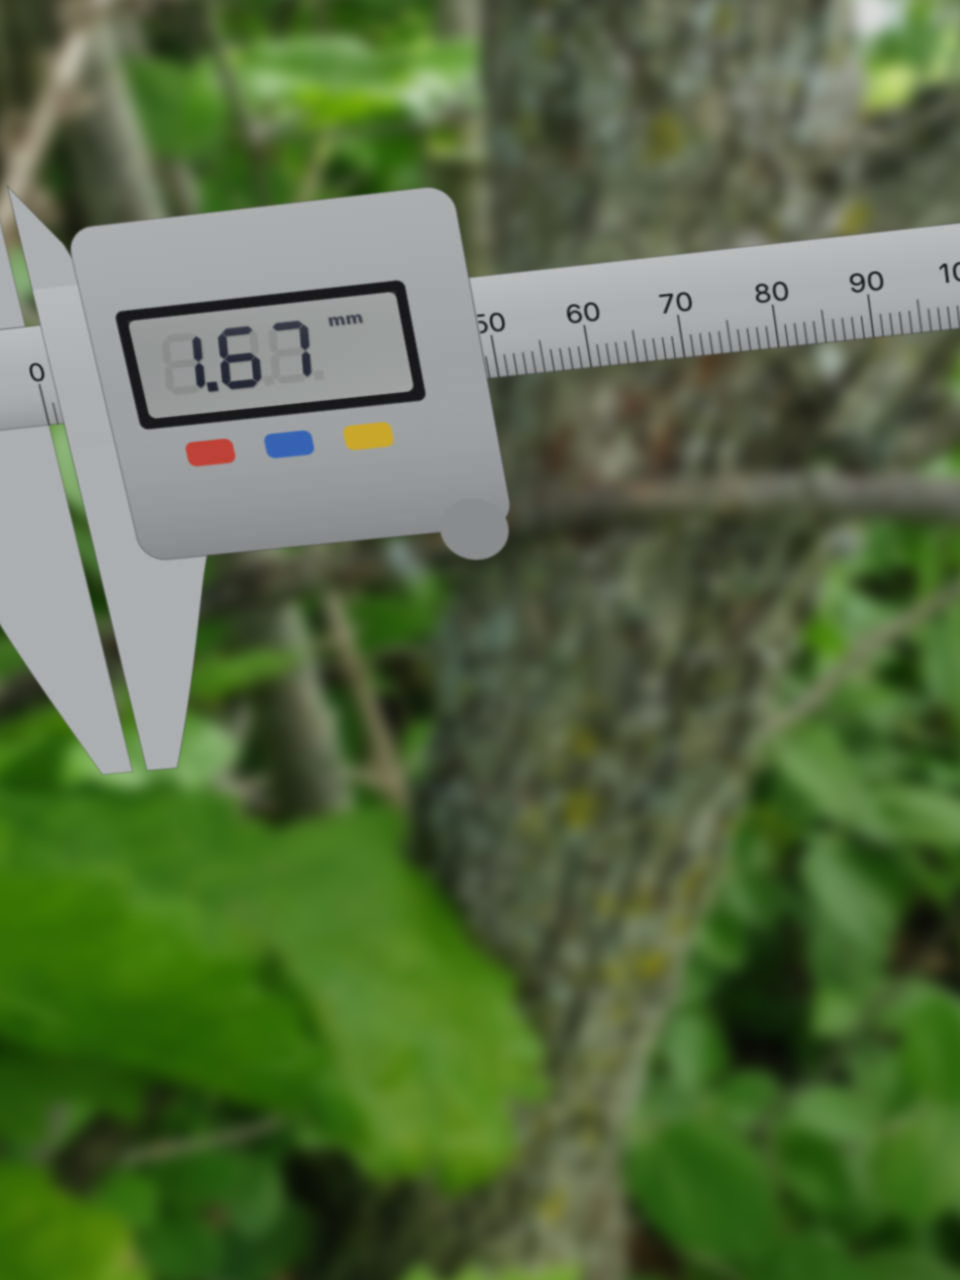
1.67 mm
